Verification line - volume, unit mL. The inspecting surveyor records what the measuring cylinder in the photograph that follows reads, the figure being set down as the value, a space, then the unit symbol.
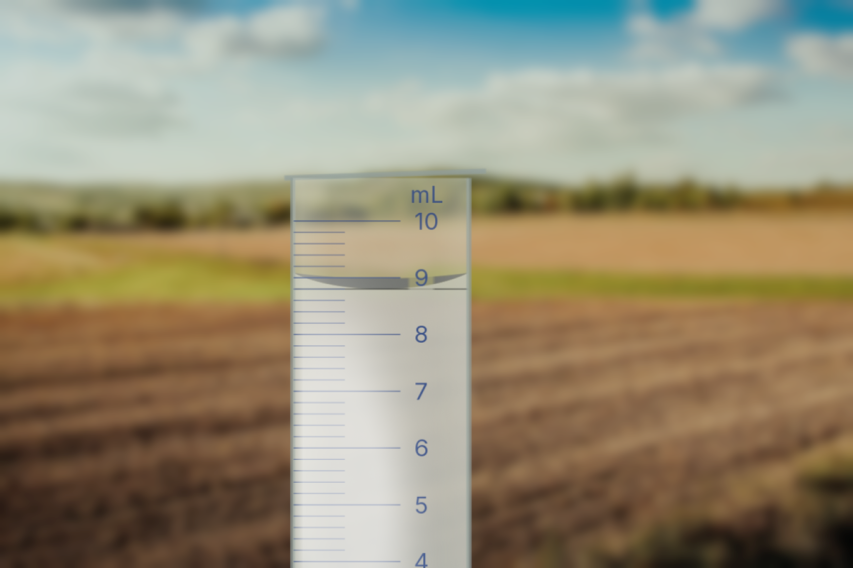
8.8 mL
